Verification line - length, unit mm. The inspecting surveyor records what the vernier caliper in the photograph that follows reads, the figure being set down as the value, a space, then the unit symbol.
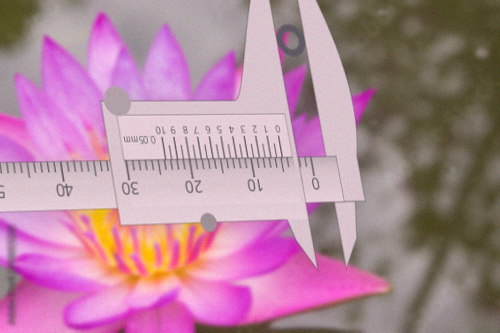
4.8 mm
